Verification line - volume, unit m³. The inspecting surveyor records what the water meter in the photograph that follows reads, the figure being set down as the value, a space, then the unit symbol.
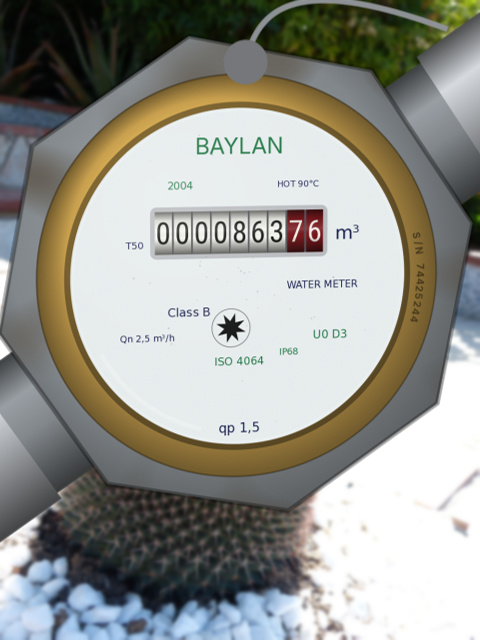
863.76 m³
